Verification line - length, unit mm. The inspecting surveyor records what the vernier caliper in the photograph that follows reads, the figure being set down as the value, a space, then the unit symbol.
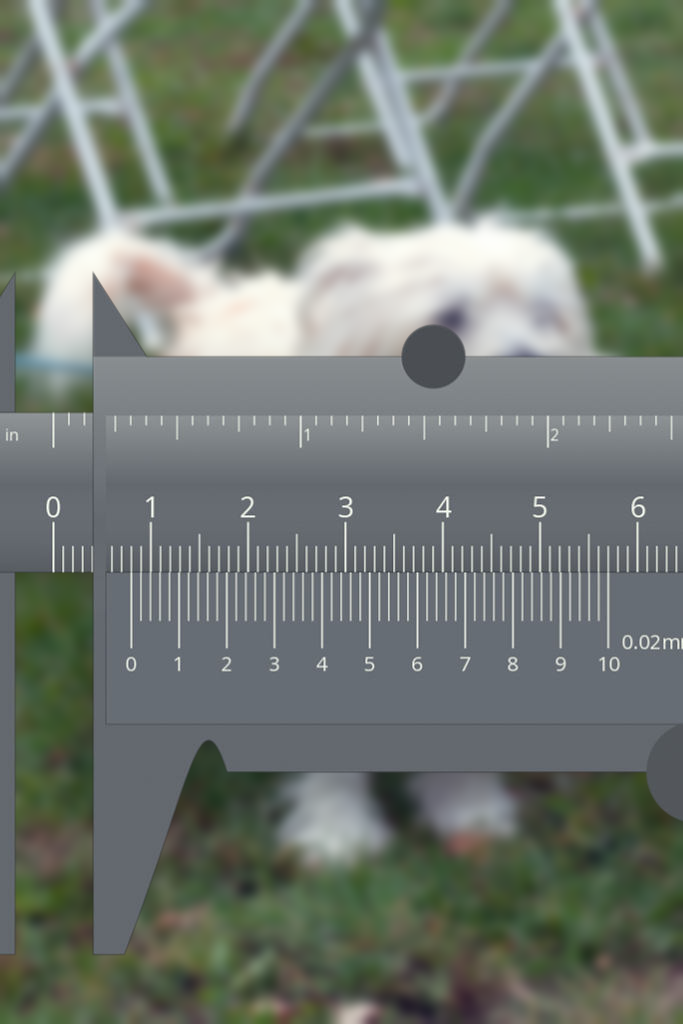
8.0 mm
